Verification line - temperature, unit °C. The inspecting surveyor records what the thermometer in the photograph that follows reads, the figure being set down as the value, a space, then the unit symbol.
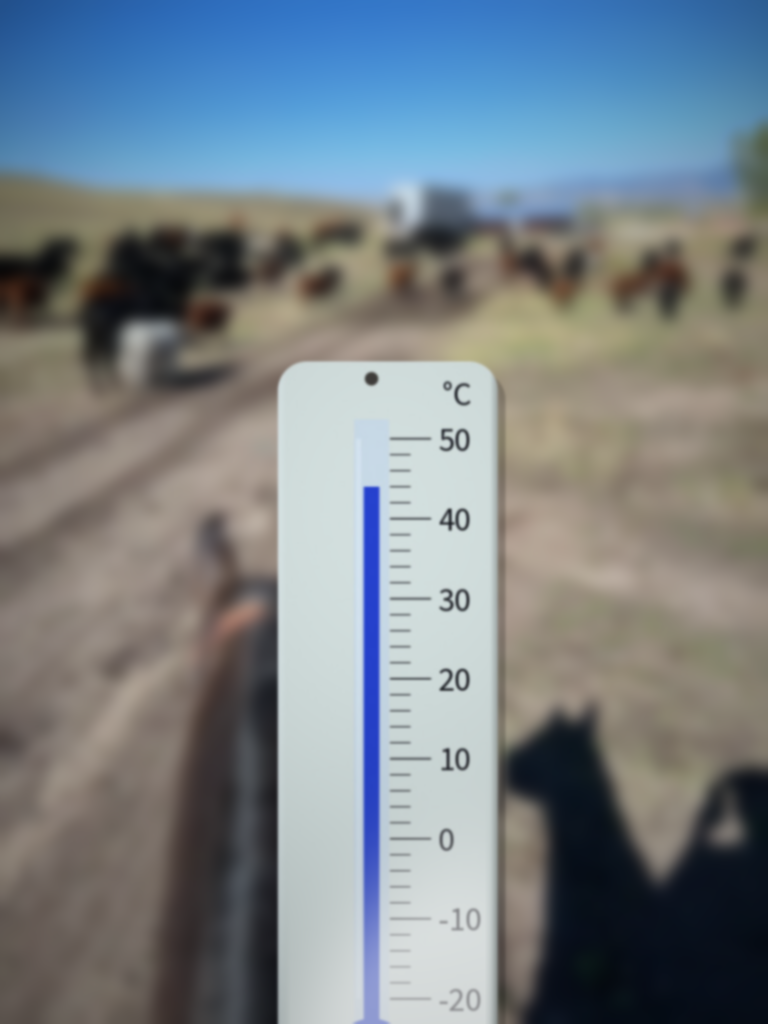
44 °C
